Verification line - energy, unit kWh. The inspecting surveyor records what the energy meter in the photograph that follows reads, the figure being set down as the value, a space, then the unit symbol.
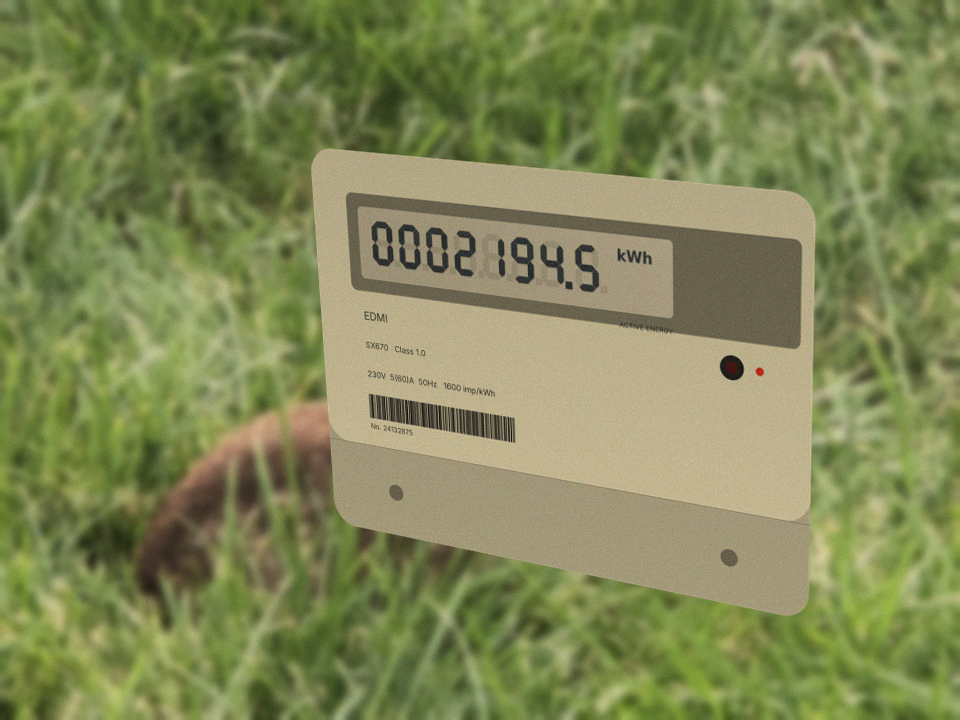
2194.5 kWh
